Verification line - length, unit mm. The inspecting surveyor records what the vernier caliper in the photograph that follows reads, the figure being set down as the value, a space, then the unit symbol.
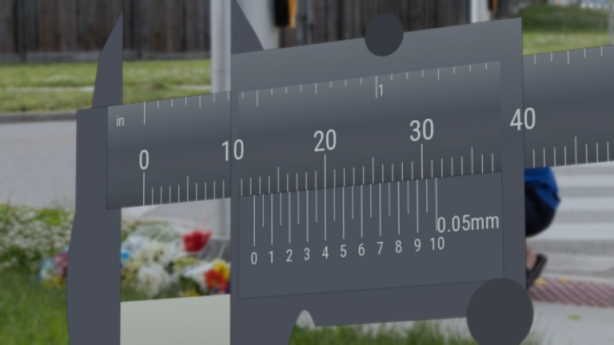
12.4 mm
